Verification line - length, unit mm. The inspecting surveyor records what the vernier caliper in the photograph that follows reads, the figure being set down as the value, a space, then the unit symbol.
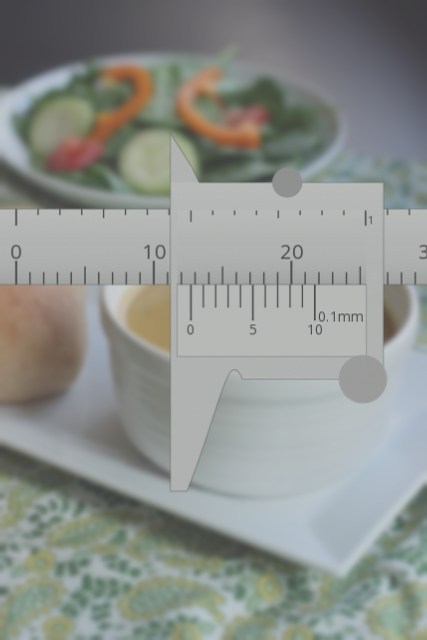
12.7 mm
